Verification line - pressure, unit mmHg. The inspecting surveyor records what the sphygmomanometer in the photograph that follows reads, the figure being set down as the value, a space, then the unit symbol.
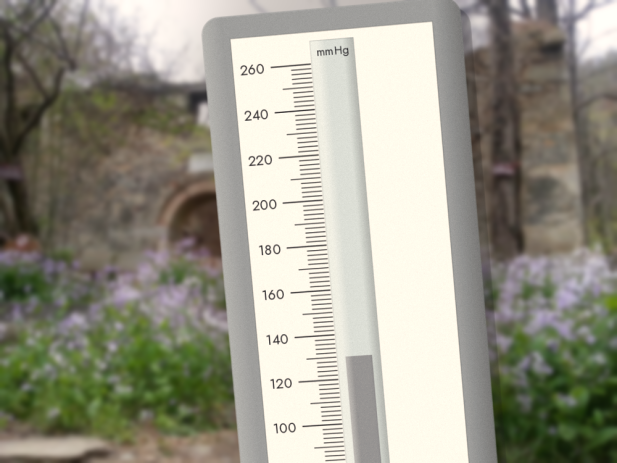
130 mmHg
